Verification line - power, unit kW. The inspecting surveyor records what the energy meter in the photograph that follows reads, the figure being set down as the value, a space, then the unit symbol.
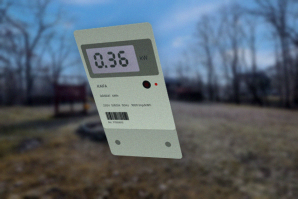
0.36 kW
